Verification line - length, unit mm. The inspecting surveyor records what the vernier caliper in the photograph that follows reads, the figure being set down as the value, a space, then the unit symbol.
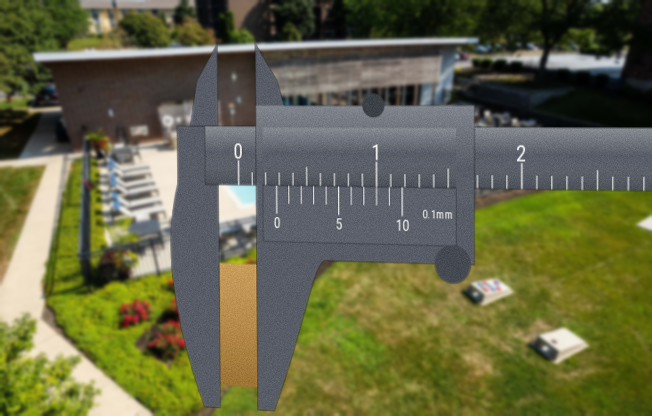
2.8 mm
